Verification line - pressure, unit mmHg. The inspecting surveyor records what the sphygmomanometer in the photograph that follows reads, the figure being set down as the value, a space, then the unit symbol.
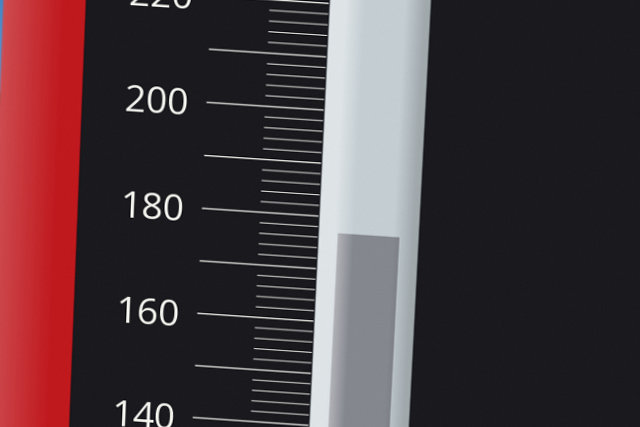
177 mmHg
